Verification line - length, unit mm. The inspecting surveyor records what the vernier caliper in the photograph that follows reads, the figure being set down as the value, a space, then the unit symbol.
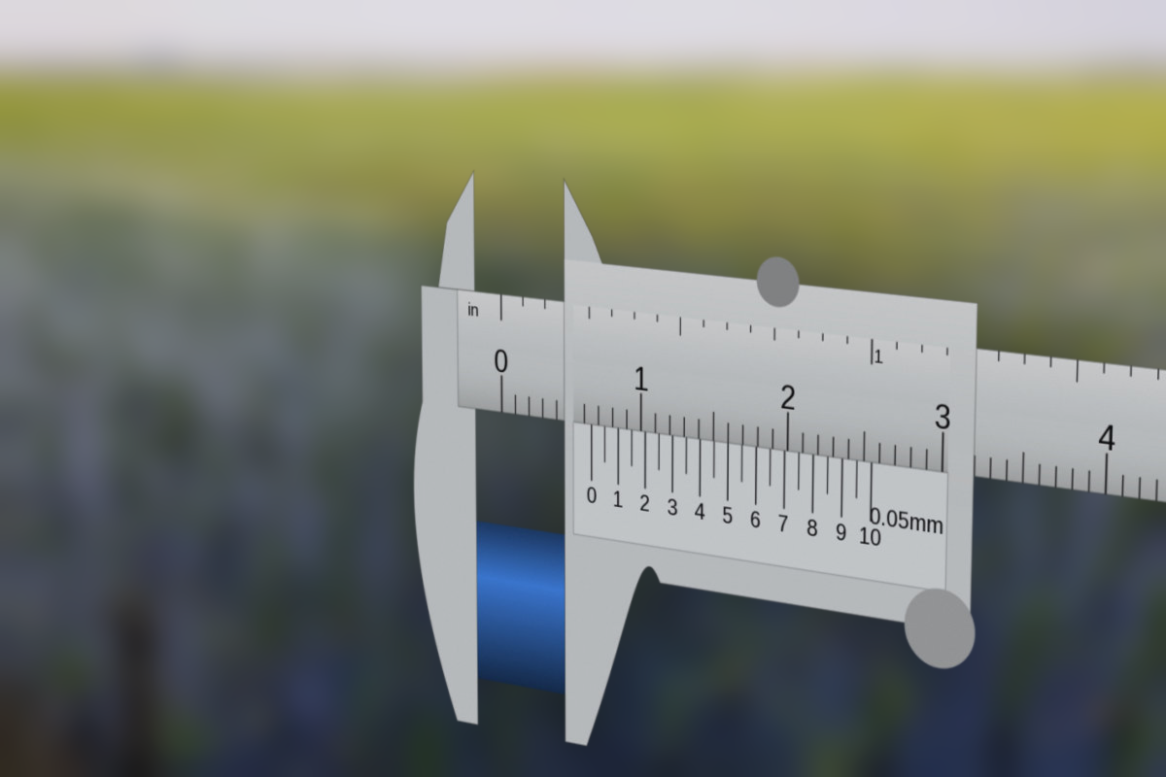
6.5 mm
